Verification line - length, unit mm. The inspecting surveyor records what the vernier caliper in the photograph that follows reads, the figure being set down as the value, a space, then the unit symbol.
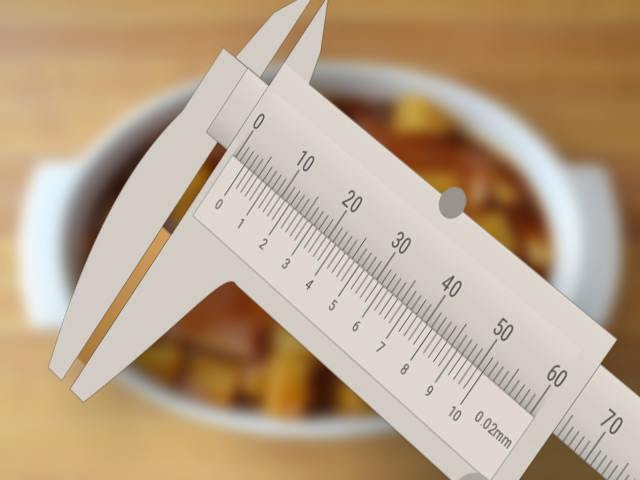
2.0 mm
